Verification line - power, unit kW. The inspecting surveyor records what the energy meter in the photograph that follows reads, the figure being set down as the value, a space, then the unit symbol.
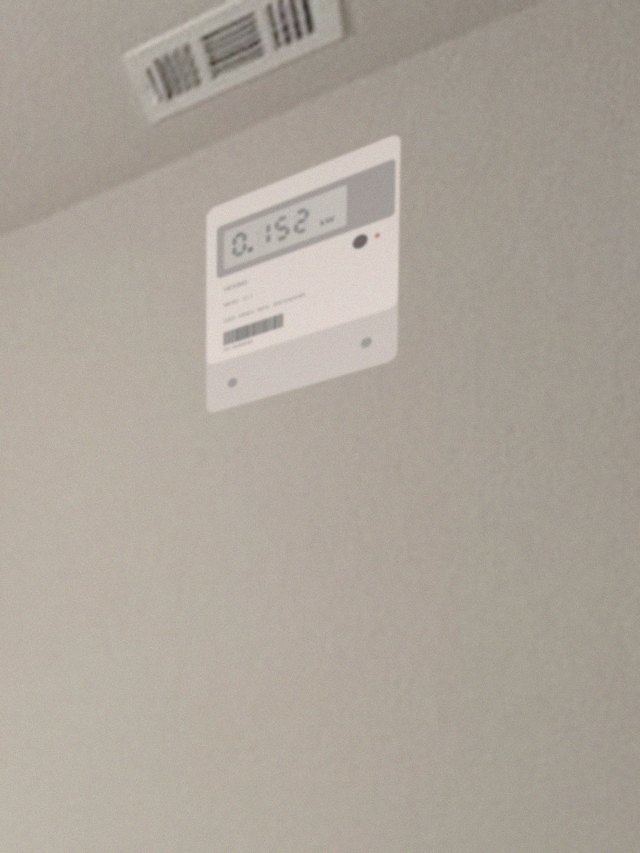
0.152 kW
